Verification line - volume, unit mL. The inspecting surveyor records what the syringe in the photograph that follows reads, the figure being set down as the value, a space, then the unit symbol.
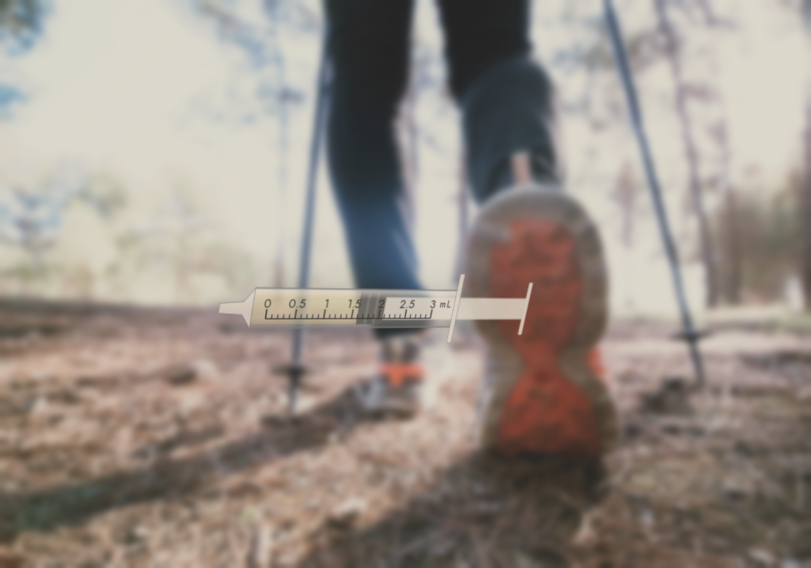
1.6 mL
